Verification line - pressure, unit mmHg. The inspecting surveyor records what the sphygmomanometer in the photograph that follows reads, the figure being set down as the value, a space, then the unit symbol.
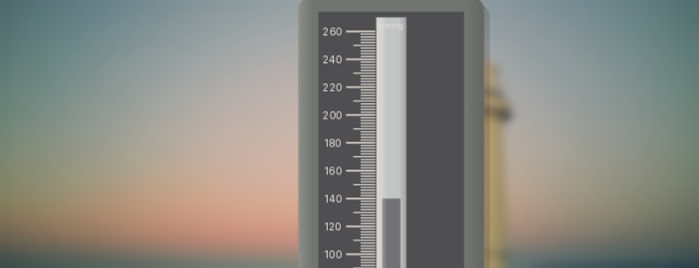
140 mmHg
